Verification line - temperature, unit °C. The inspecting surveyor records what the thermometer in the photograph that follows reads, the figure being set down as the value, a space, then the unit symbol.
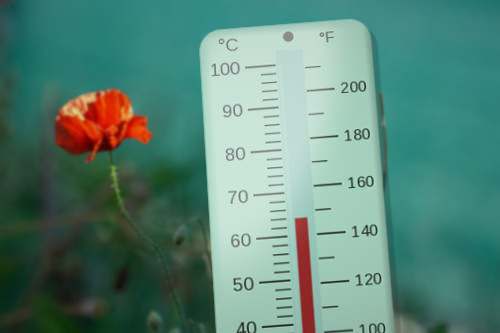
64 °C
